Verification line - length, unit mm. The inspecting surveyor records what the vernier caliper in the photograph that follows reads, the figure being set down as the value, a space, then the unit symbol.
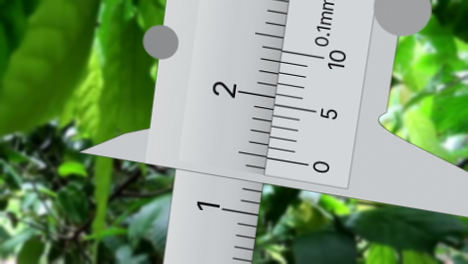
14.9 mm
